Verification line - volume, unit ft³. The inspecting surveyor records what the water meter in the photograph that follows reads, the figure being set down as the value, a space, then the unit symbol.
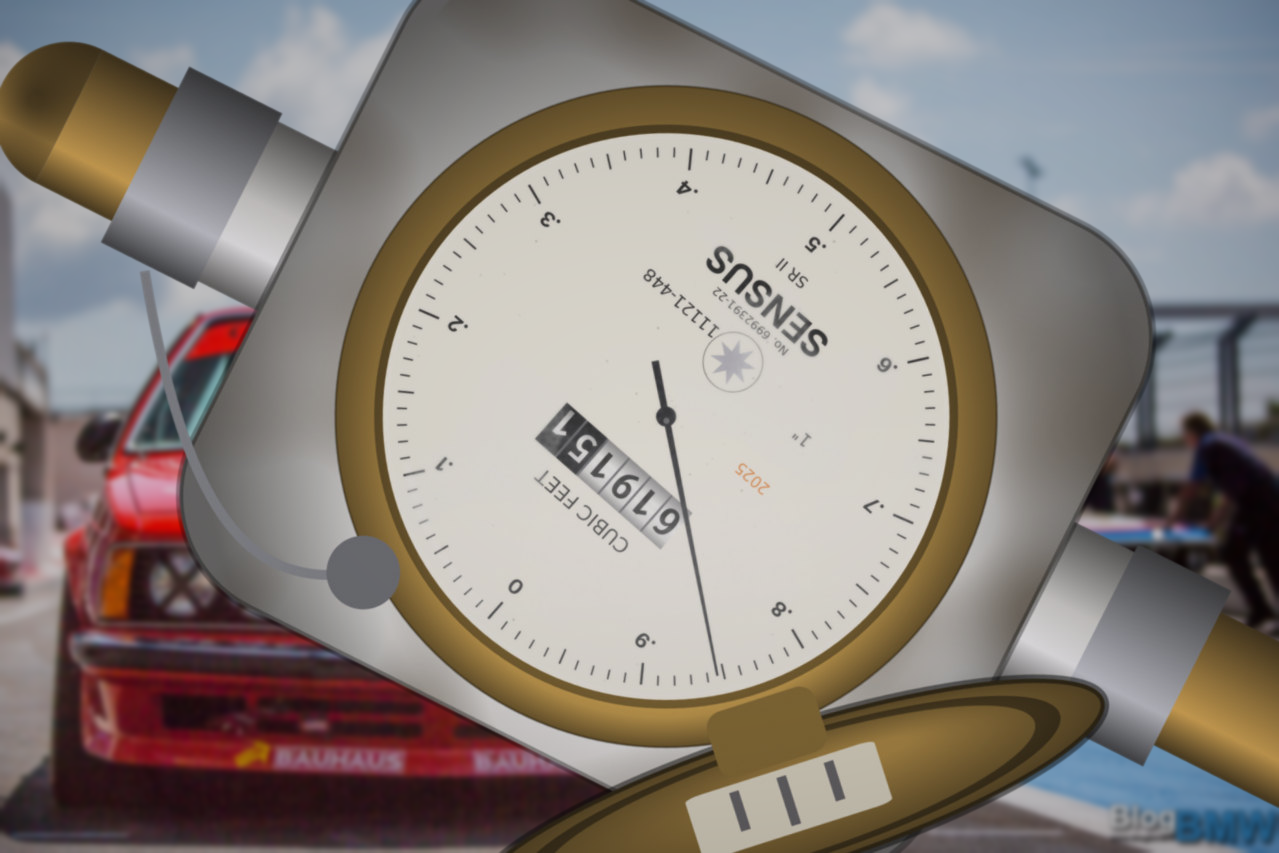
619150.85 ft³
